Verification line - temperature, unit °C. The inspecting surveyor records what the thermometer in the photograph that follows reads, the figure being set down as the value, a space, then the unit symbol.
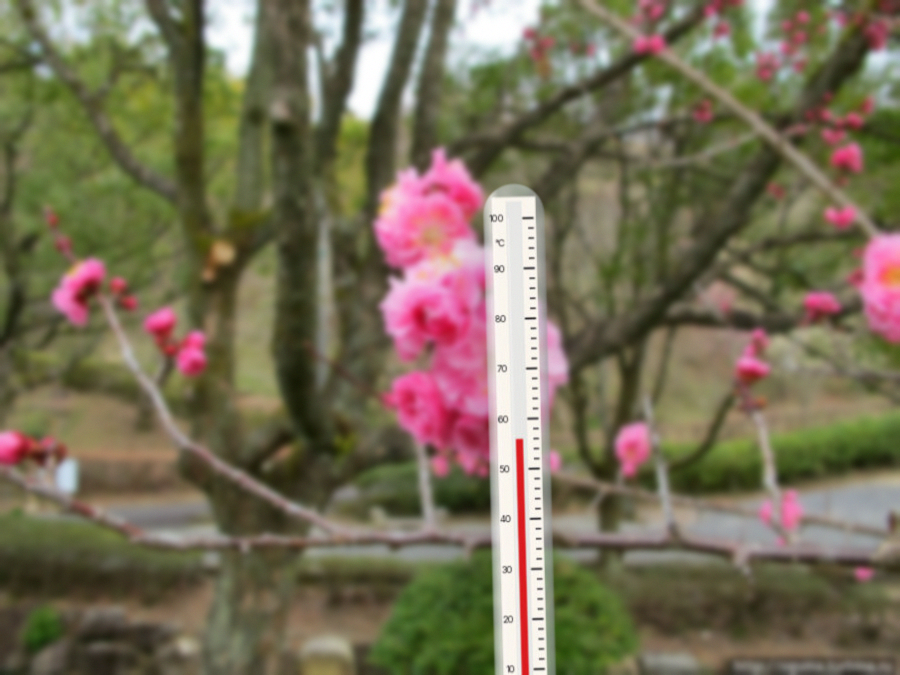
56 °C
